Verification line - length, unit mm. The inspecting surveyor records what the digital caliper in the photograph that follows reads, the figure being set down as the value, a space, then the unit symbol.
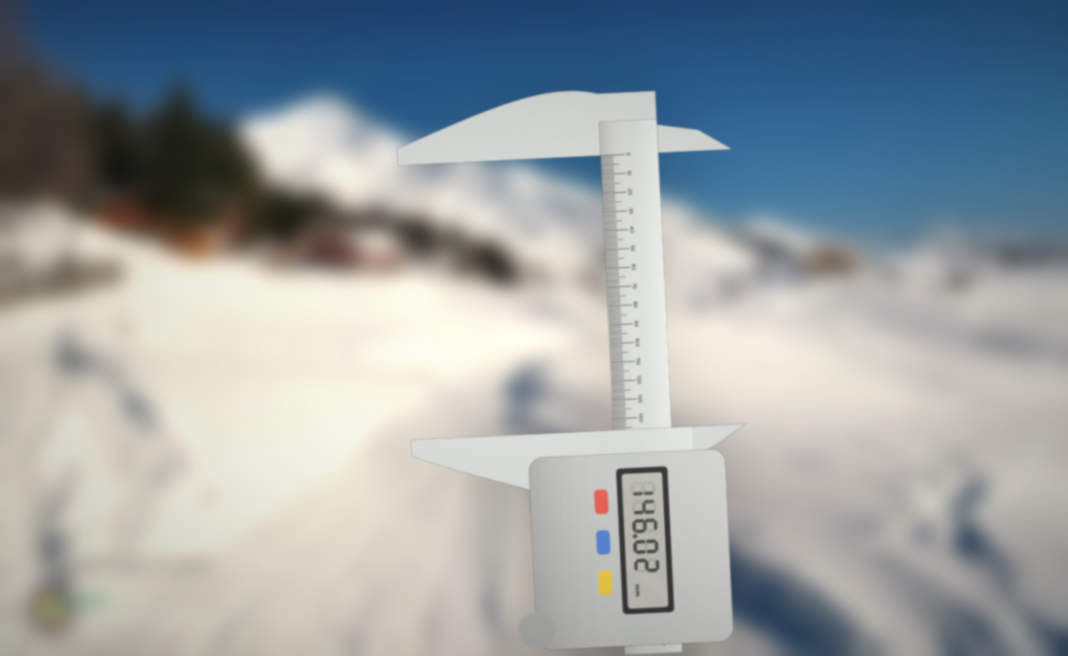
146.02 mm
